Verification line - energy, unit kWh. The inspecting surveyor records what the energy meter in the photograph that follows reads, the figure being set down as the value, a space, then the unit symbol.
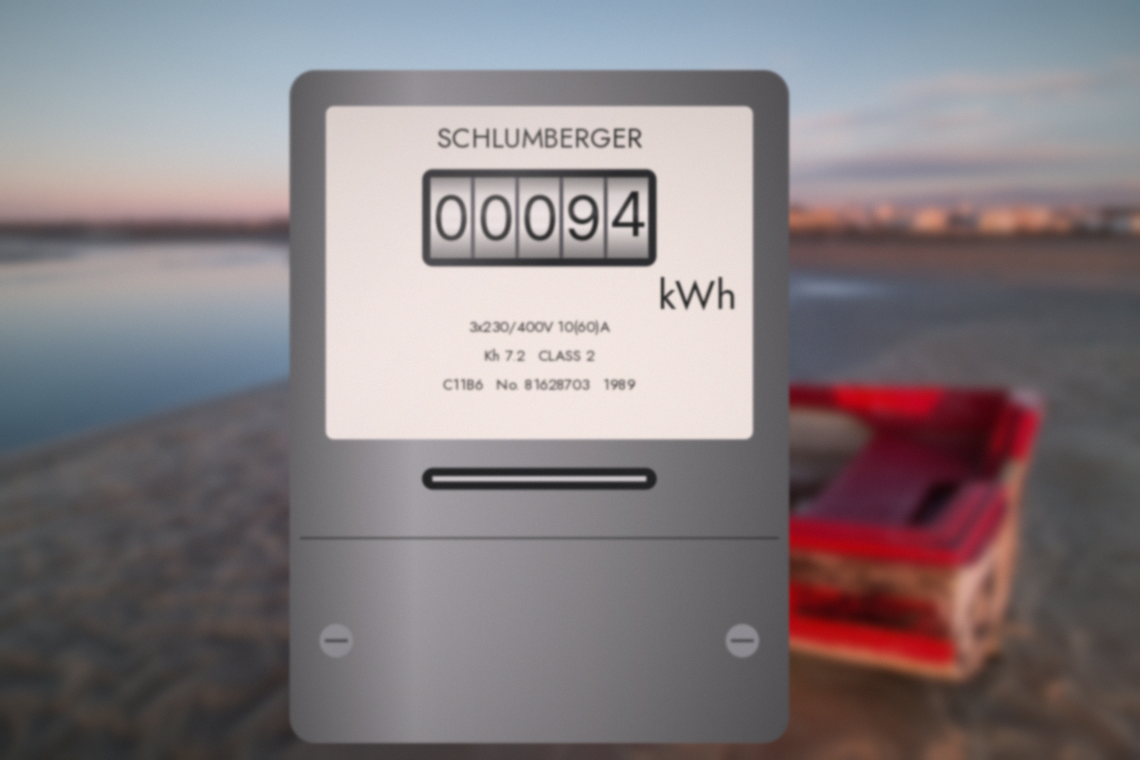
94 kWh
